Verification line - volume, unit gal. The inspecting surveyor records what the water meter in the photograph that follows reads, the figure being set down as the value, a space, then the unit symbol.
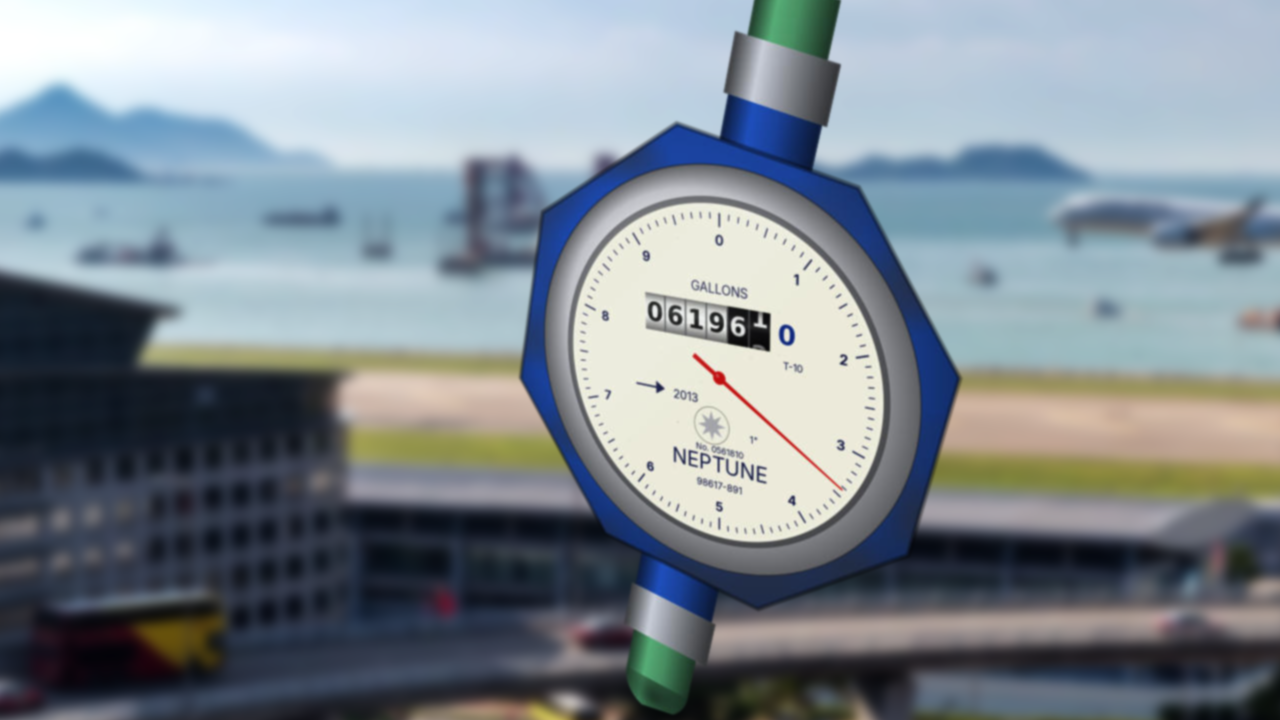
619613.4 gal
